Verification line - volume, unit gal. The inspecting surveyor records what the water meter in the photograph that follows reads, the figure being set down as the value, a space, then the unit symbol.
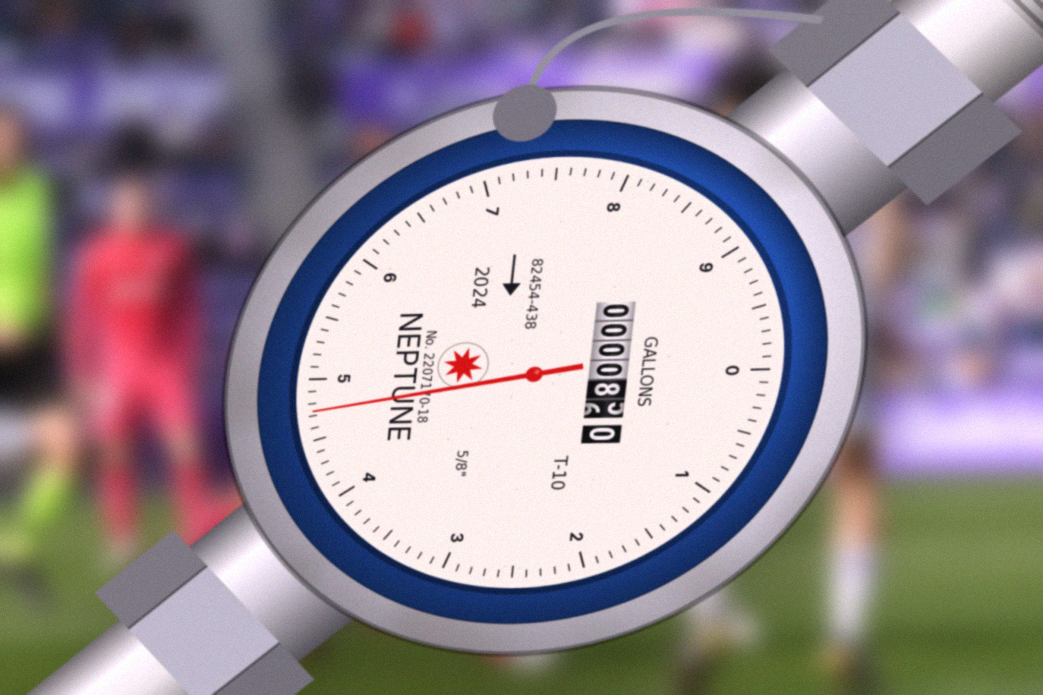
854.7 gal
